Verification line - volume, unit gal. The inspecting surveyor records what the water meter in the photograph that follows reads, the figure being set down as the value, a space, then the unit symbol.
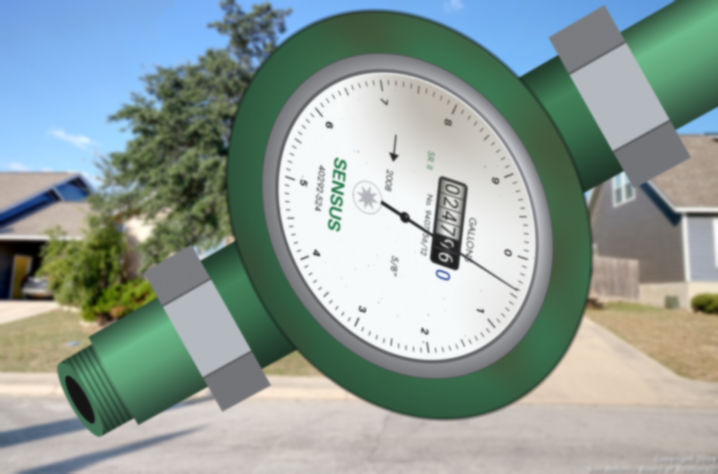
247960.4 gal
